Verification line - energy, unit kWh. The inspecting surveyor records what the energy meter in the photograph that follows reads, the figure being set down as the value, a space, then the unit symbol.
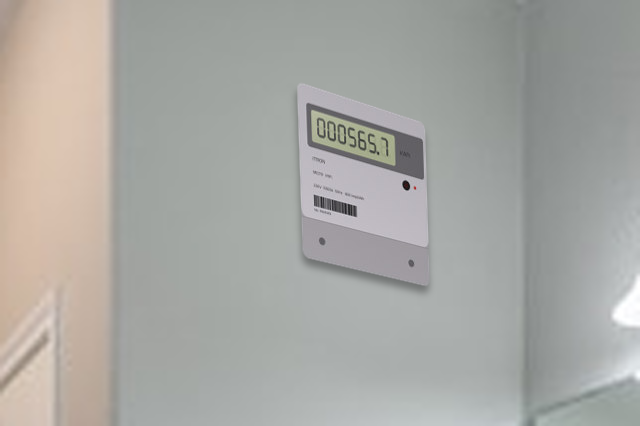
565.7 kWh
